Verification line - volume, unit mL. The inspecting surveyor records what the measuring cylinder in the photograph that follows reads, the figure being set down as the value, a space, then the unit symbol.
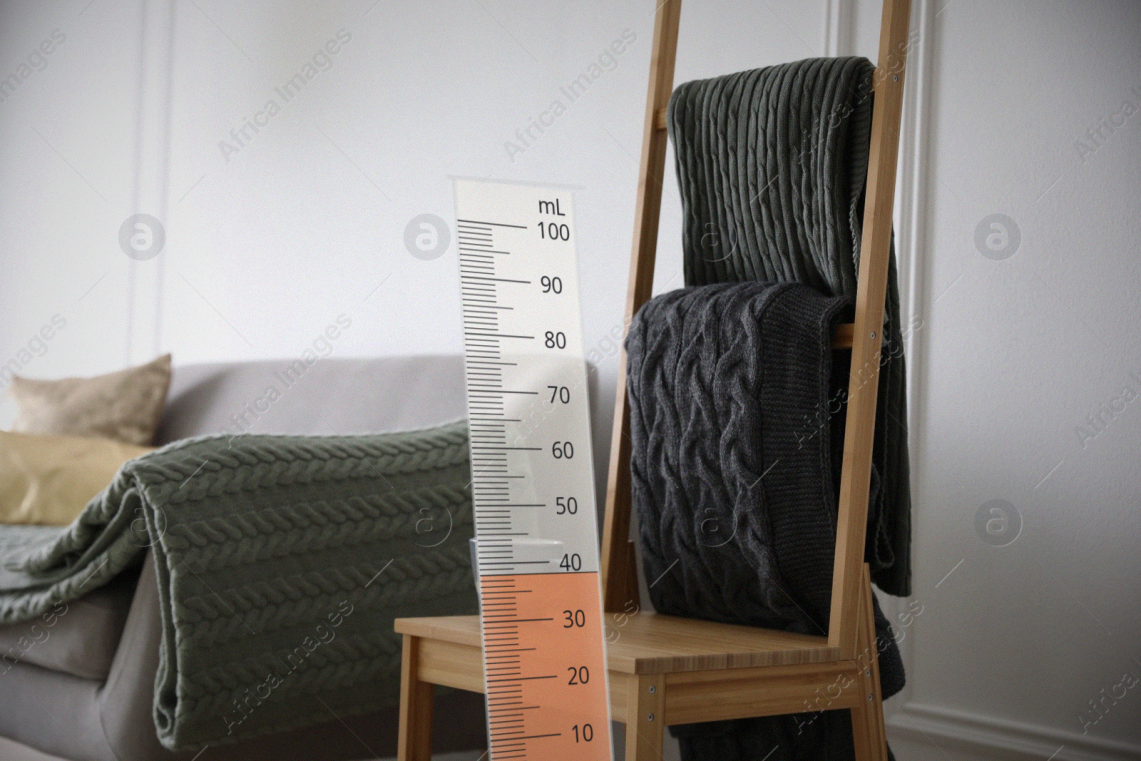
38 mL
